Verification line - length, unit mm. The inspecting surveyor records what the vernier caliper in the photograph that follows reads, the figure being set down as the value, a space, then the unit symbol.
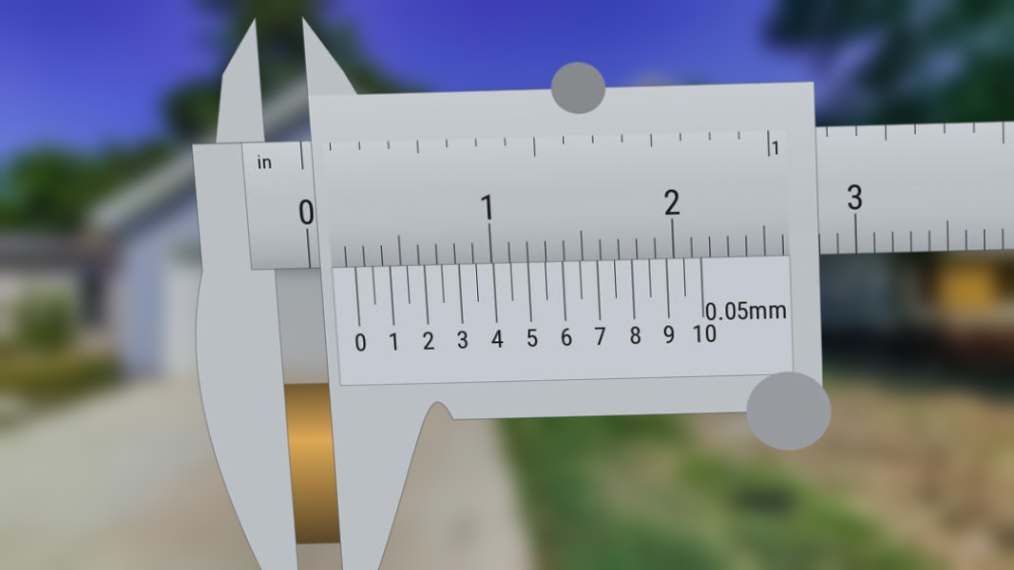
2.5 mm
